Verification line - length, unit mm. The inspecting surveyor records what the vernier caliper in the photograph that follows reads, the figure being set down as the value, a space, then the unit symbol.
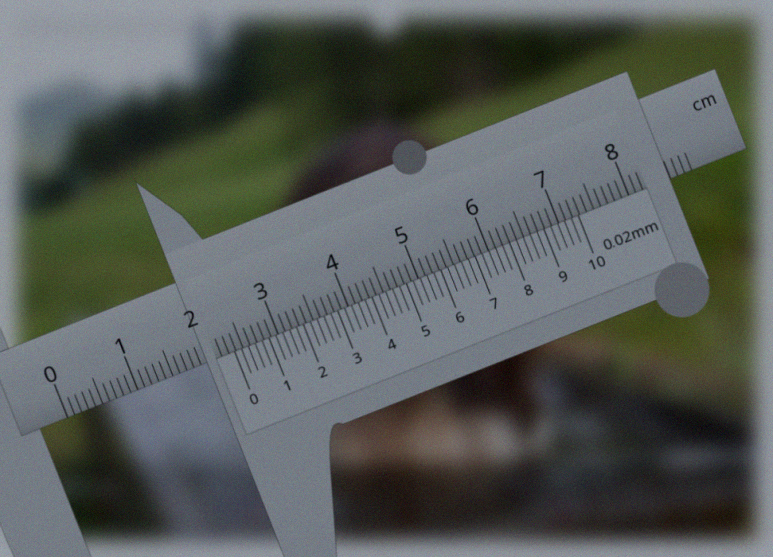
23.8 mm
